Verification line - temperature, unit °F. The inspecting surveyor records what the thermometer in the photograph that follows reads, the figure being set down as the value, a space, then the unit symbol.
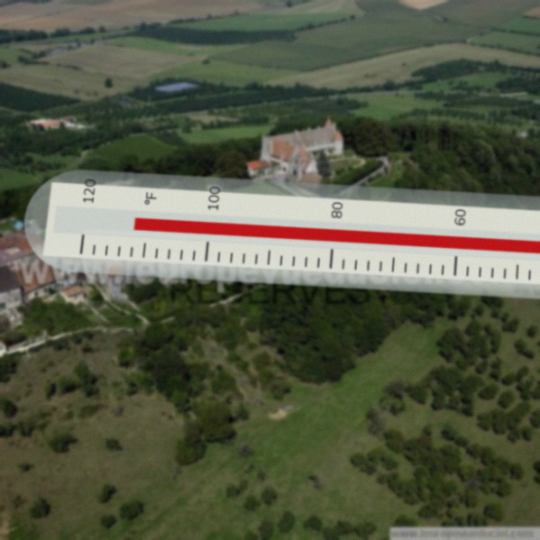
112 °F
